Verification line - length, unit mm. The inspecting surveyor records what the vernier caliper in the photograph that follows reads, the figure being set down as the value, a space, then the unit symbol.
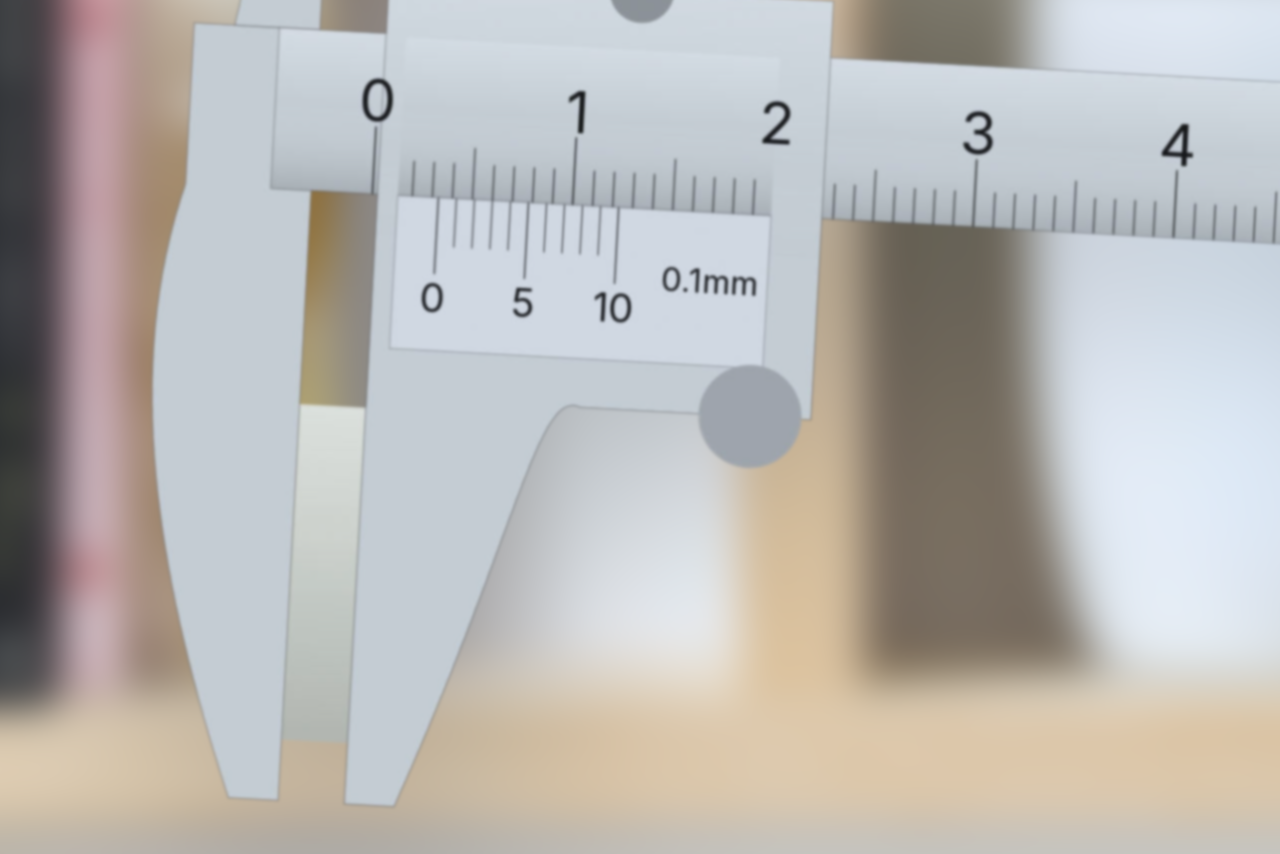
3.3 mm
